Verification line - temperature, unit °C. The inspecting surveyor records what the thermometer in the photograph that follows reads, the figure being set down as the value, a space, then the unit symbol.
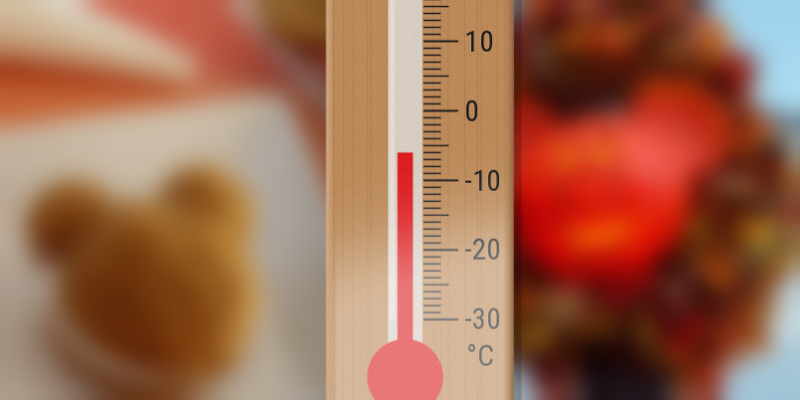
-6 °C
